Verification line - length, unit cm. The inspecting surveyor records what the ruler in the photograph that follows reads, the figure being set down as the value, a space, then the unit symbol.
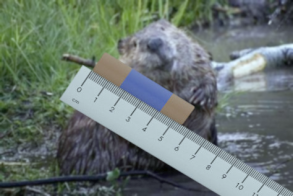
5.5 cm
